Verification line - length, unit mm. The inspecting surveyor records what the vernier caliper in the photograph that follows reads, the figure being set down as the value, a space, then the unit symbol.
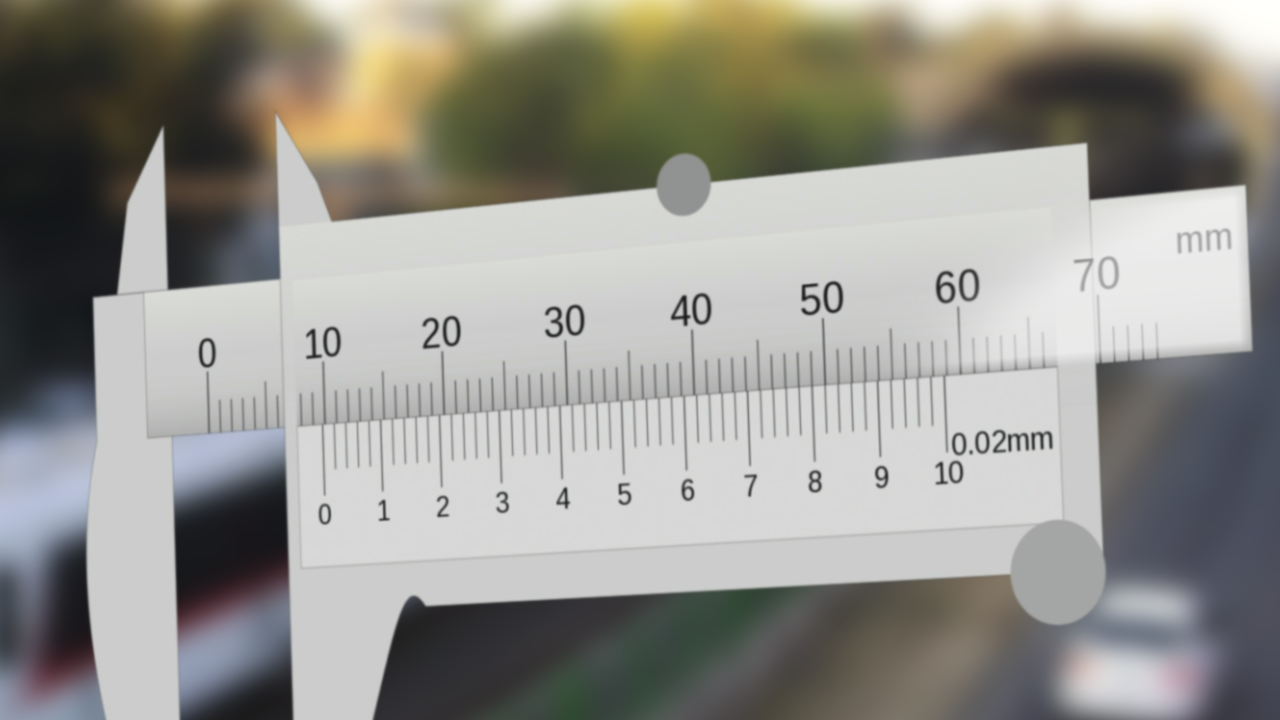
9.8 mm
